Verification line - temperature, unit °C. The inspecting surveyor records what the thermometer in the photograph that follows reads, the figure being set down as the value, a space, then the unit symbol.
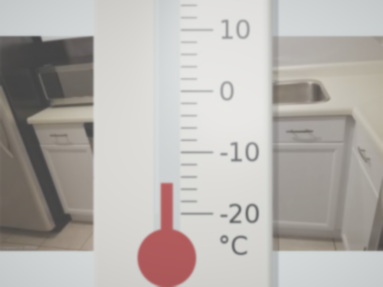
-15 °C
